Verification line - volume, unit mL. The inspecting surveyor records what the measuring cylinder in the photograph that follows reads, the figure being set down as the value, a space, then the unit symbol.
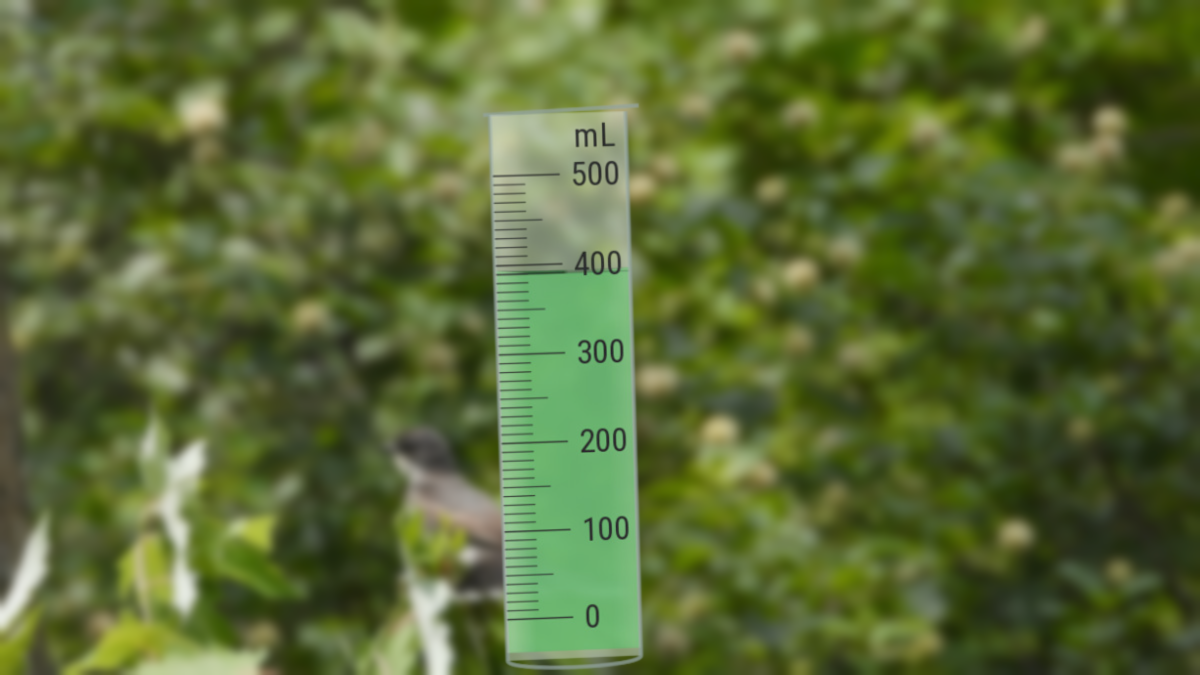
390 mL
